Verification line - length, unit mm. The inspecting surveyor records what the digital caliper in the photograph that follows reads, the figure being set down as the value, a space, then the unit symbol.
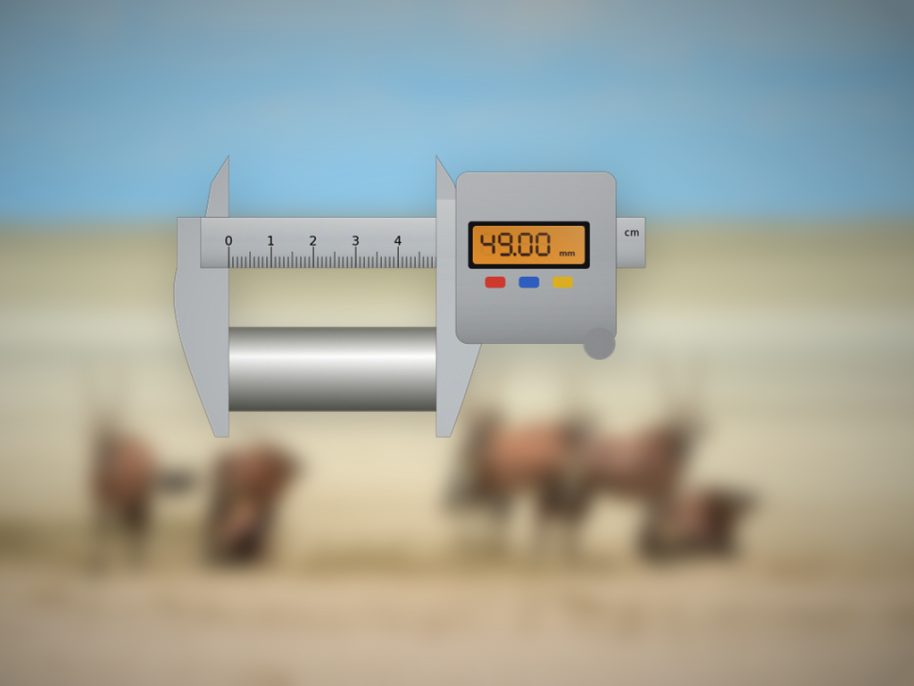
49.00 mm
